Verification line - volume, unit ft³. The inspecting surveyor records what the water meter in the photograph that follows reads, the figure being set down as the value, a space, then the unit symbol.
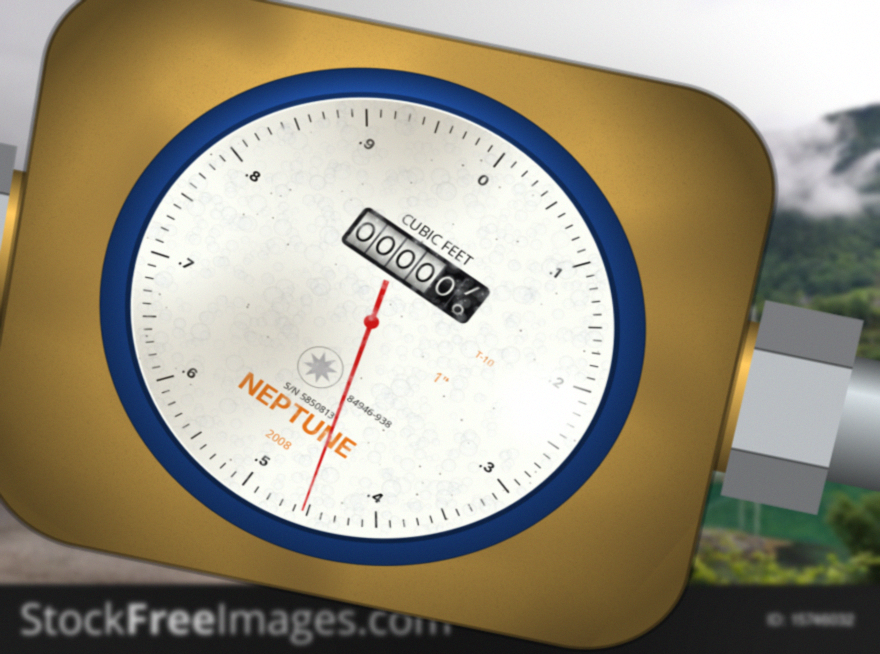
7.45 ft³
